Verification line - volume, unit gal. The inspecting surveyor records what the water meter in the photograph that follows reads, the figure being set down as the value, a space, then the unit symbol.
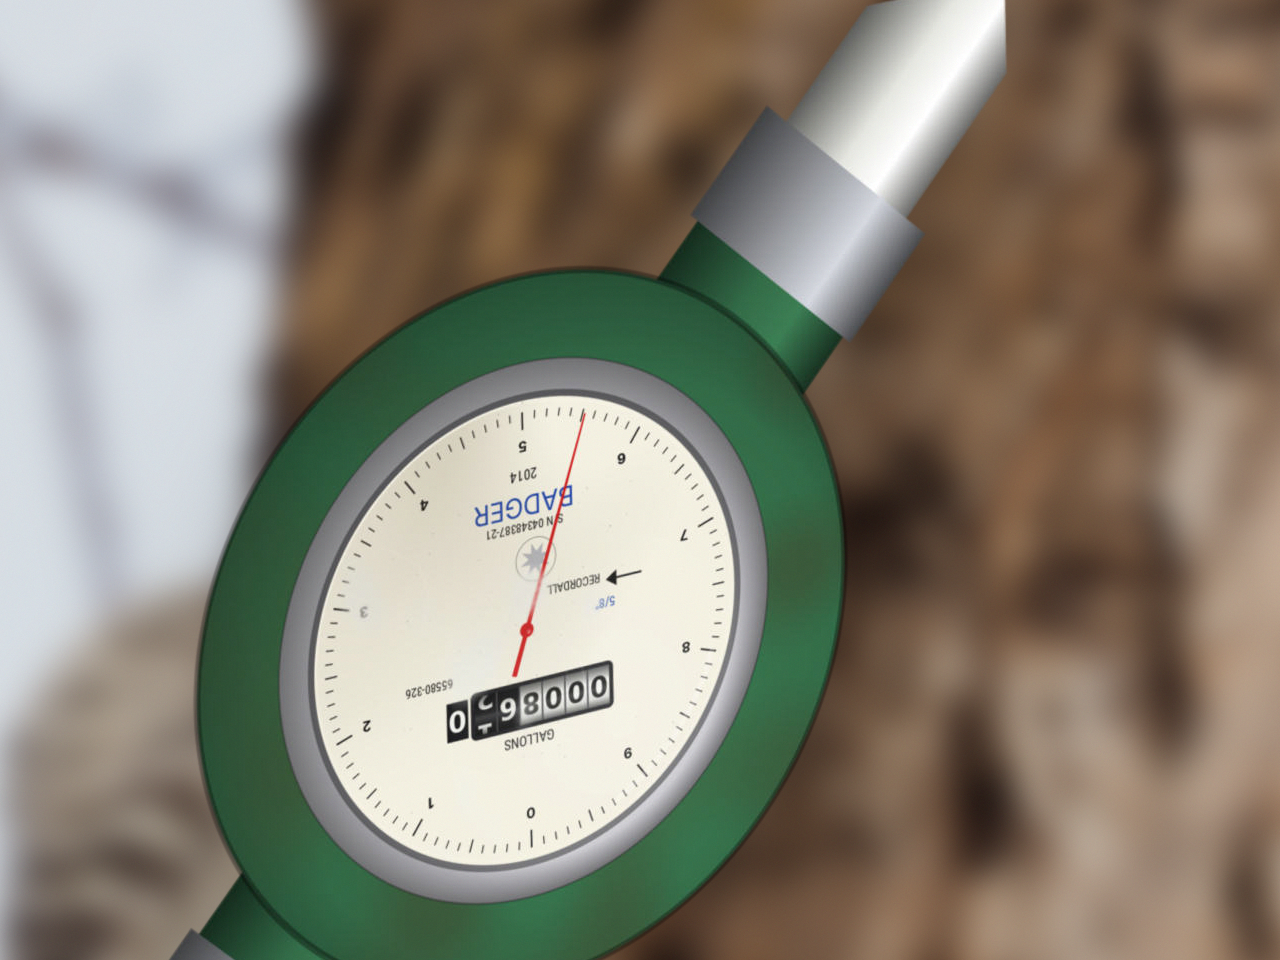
8615.5 gal
